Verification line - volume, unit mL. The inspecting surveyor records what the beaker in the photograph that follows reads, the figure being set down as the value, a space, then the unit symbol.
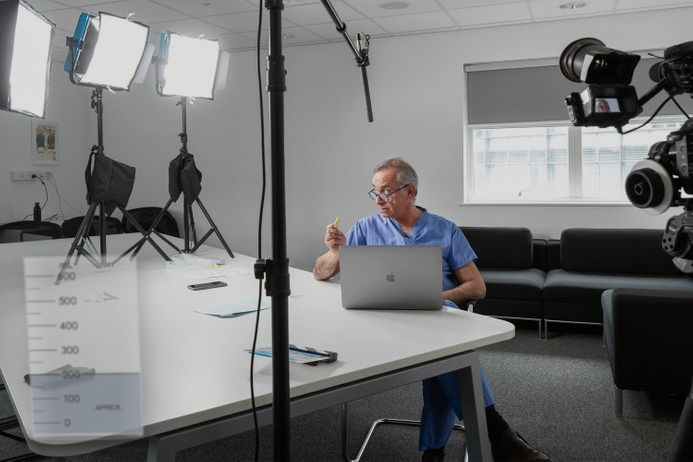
200 mL
